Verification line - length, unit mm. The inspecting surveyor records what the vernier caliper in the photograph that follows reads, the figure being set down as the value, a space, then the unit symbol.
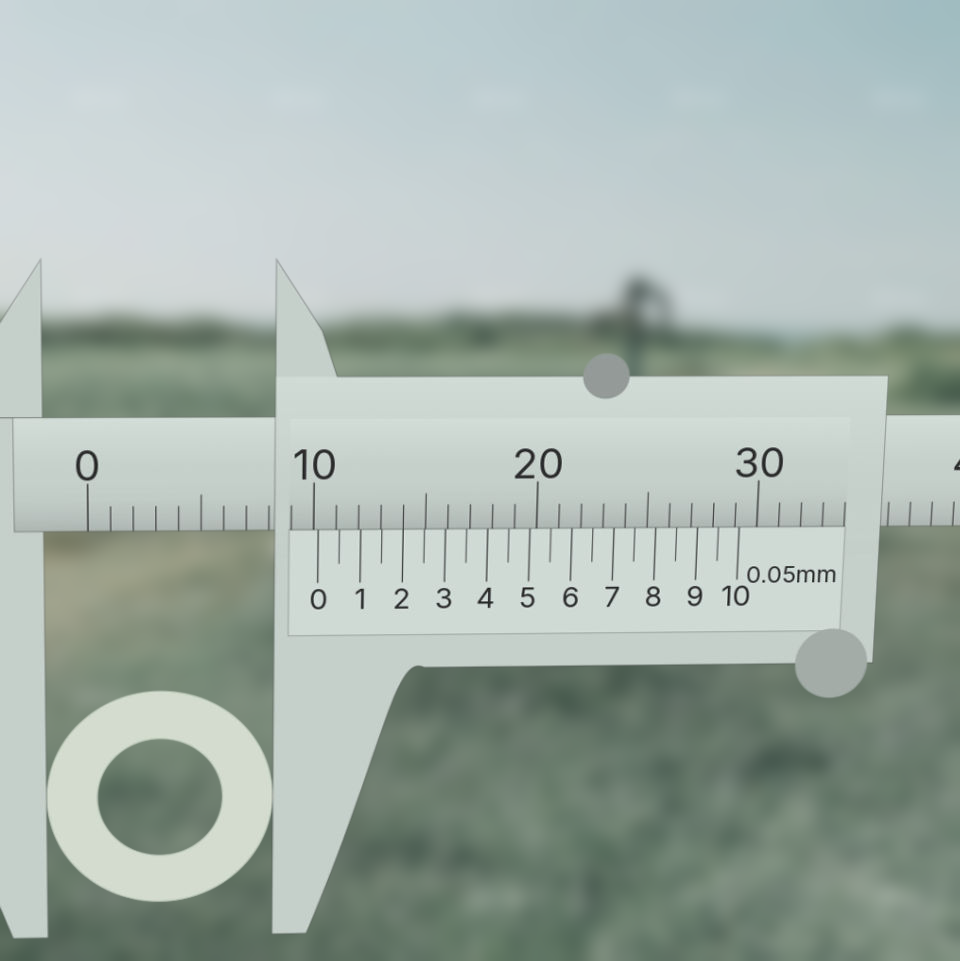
10.2 mm
